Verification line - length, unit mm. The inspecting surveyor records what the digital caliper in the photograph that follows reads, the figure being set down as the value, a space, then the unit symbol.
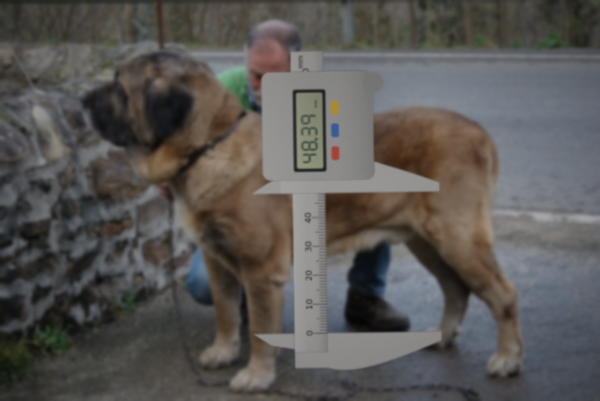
48.39 mm
